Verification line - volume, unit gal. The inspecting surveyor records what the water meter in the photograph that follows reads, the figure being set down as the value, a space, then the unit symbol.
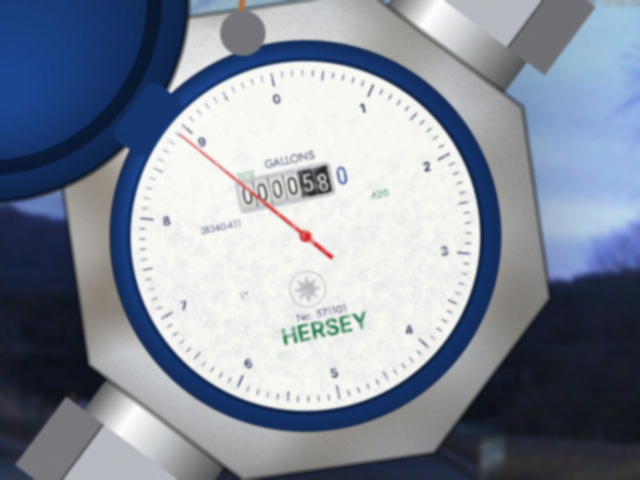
578.9 gal
